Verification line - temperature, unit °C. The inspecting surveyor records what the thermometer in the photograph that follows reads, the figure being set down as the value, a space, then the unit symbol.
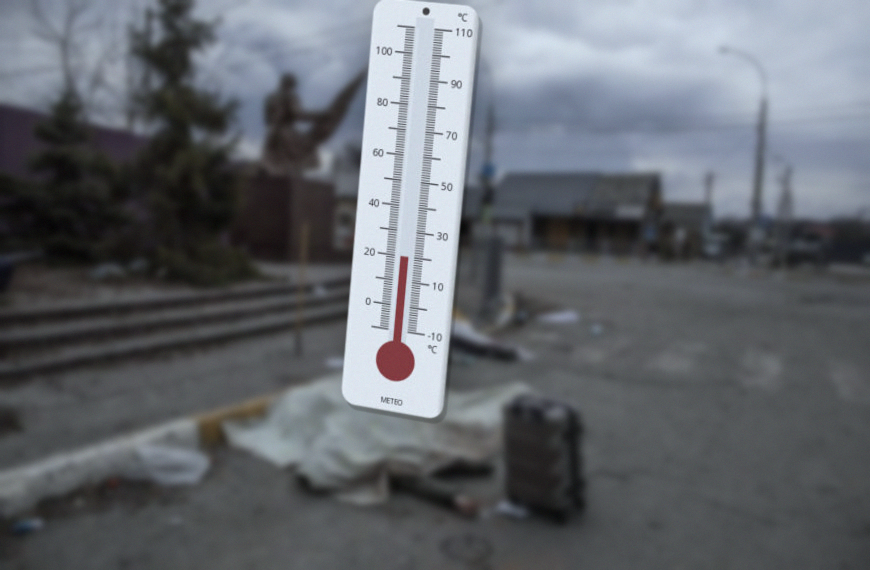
20 °C
